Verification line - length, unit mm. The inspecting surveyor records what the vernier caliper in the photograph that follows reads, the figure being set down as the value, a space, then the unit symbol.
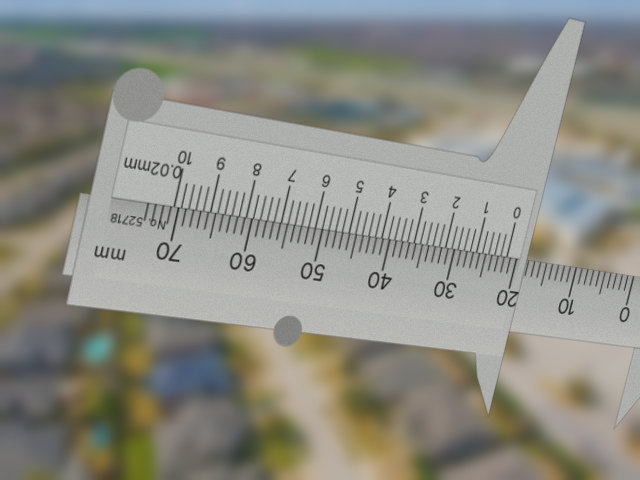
21.6 mm
